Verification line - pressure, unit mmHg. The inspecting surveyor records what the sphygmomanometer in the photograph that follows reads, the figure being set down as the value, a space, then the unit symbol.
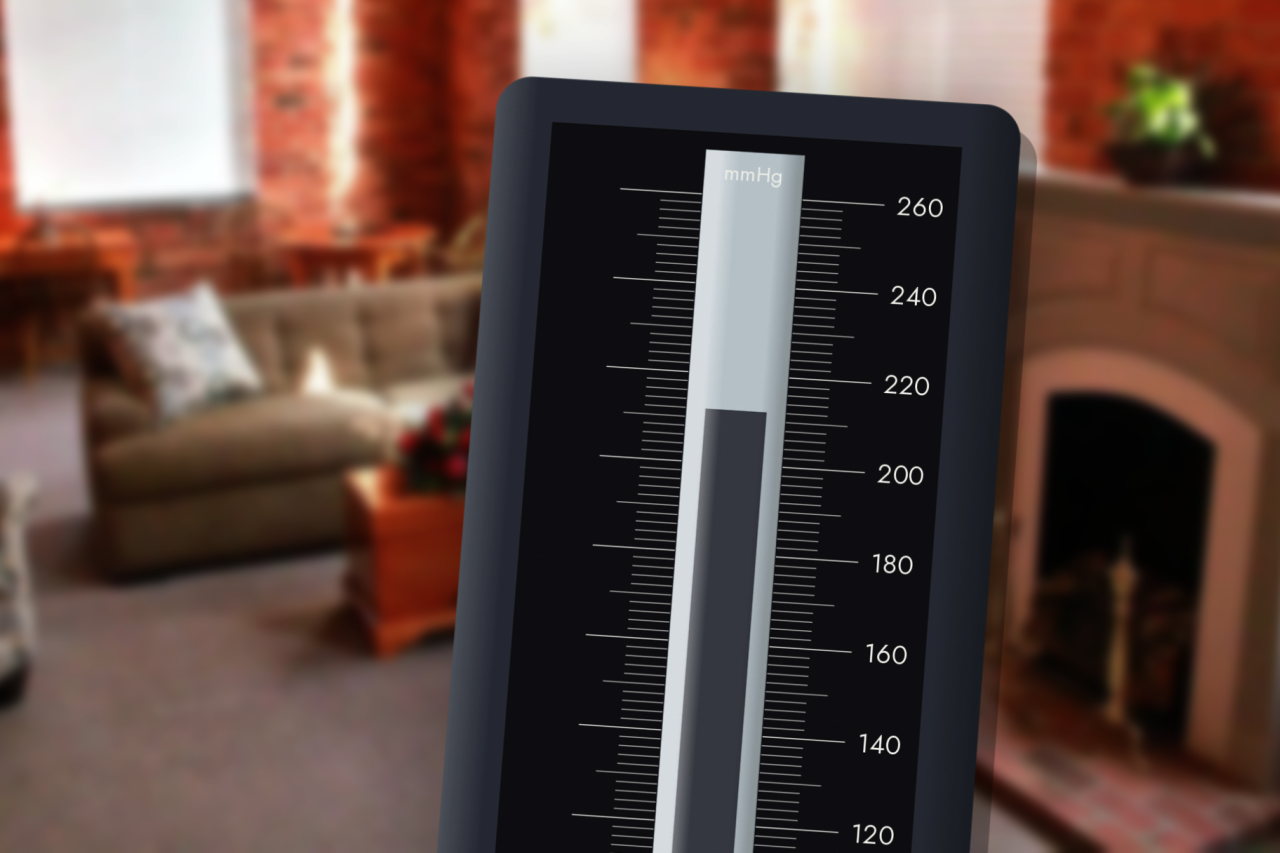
212 mmHg
